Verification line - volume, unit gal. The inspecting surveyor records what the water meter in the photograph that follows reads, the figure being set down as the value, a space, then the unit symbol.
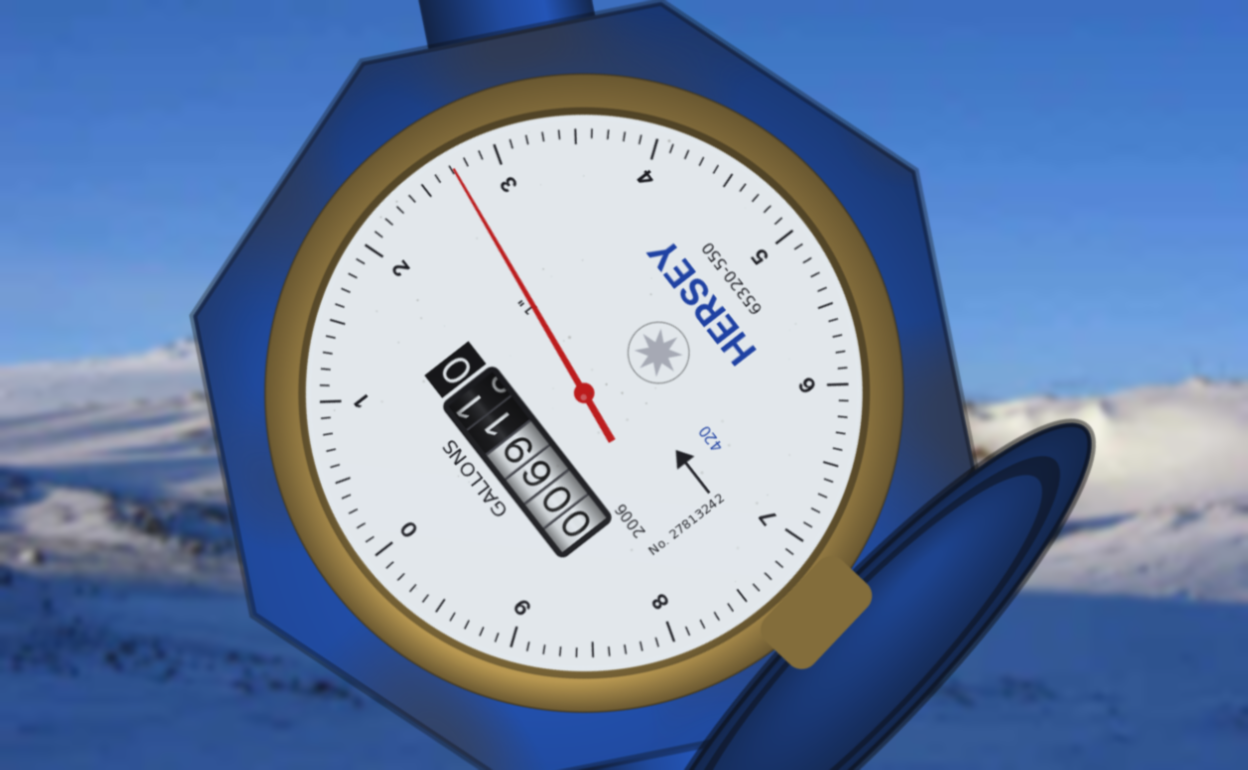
69112.7 gal
